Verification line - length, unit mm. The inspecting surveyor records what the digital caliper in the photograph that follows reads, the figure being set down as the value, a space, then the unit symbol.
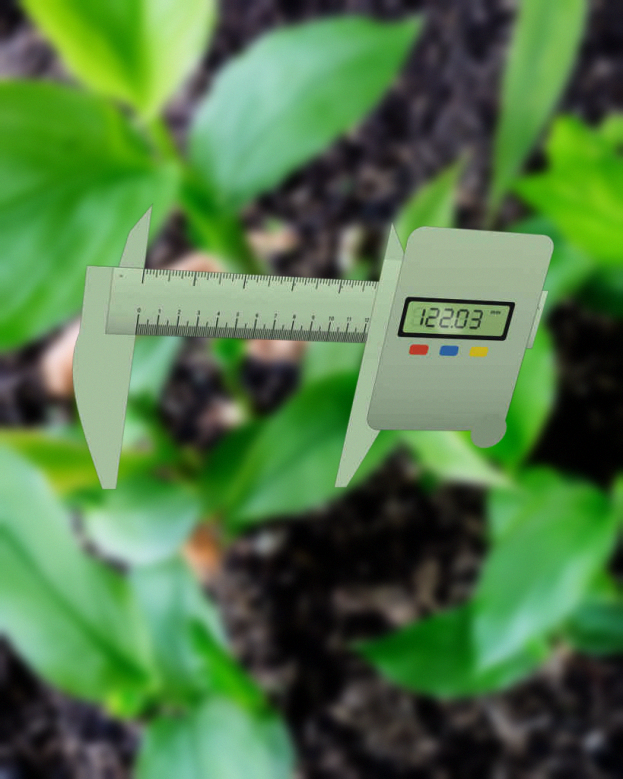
122.03 mm
